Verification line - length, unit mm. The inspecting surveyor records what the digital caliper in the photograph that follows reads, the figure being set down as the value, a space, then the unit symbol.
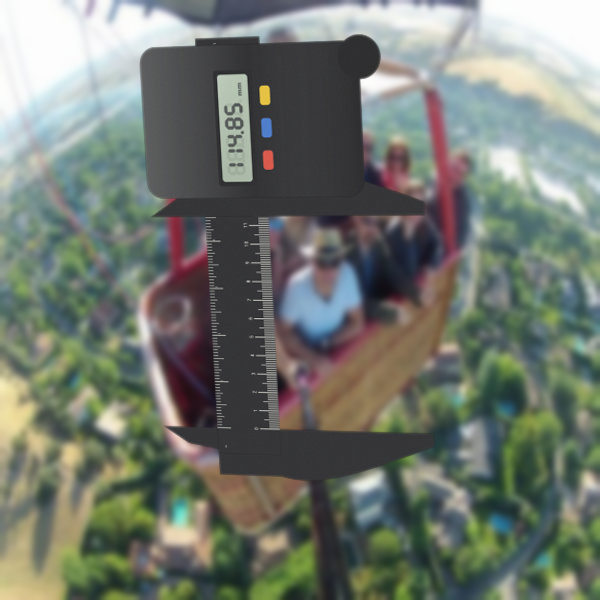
114.85 mm
